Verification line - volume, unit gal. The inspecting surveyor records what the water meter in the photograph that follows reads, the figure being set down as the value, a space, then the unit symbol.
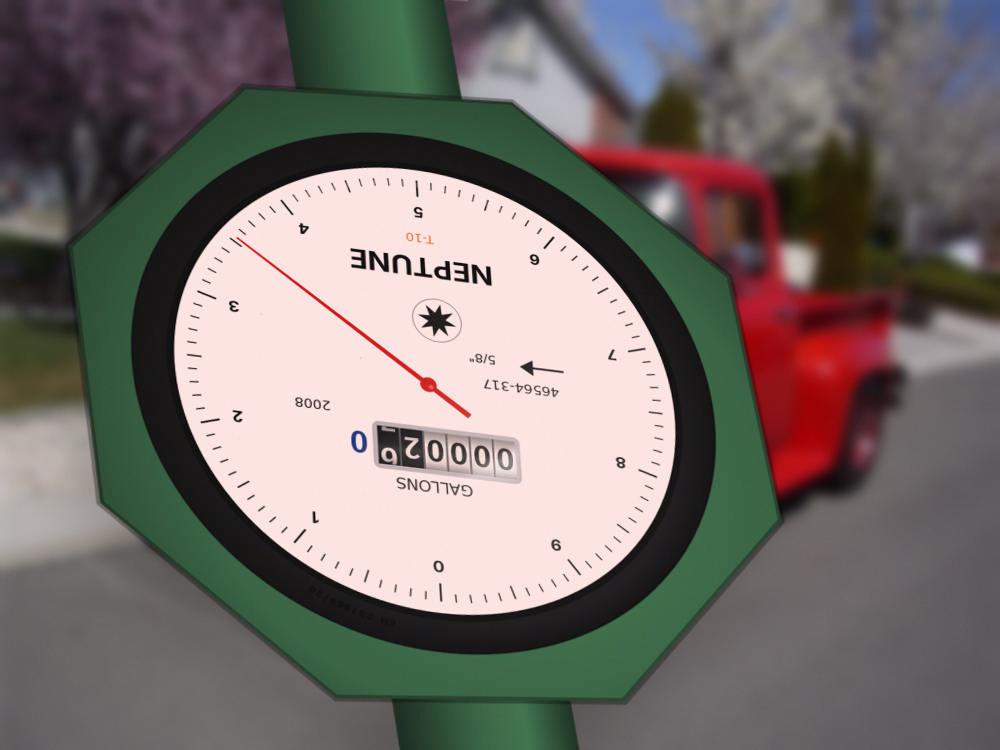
263.5 gal
